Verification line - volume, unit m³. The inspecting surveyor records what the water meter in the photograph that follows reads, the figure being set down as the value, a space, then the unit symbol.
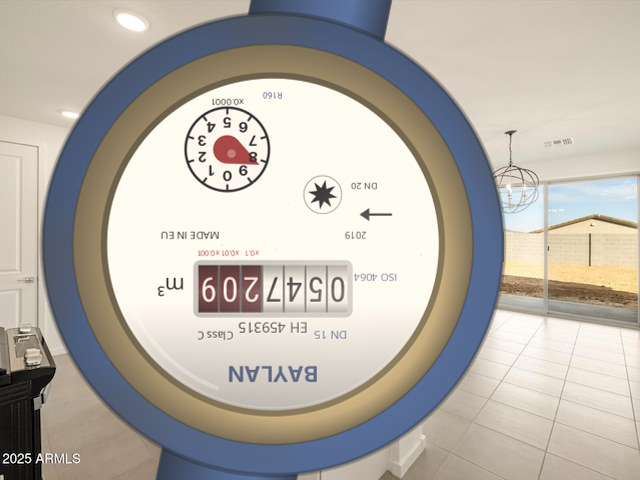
547.2098 m³
